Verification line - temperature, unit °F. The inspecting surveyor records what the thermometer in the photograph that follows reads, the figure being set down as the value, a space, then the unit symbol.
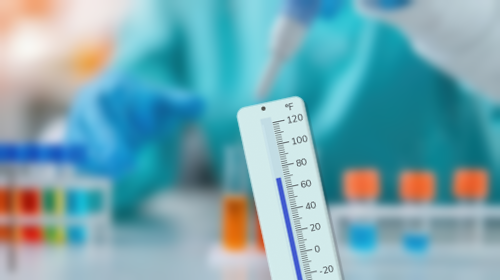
70 °F
